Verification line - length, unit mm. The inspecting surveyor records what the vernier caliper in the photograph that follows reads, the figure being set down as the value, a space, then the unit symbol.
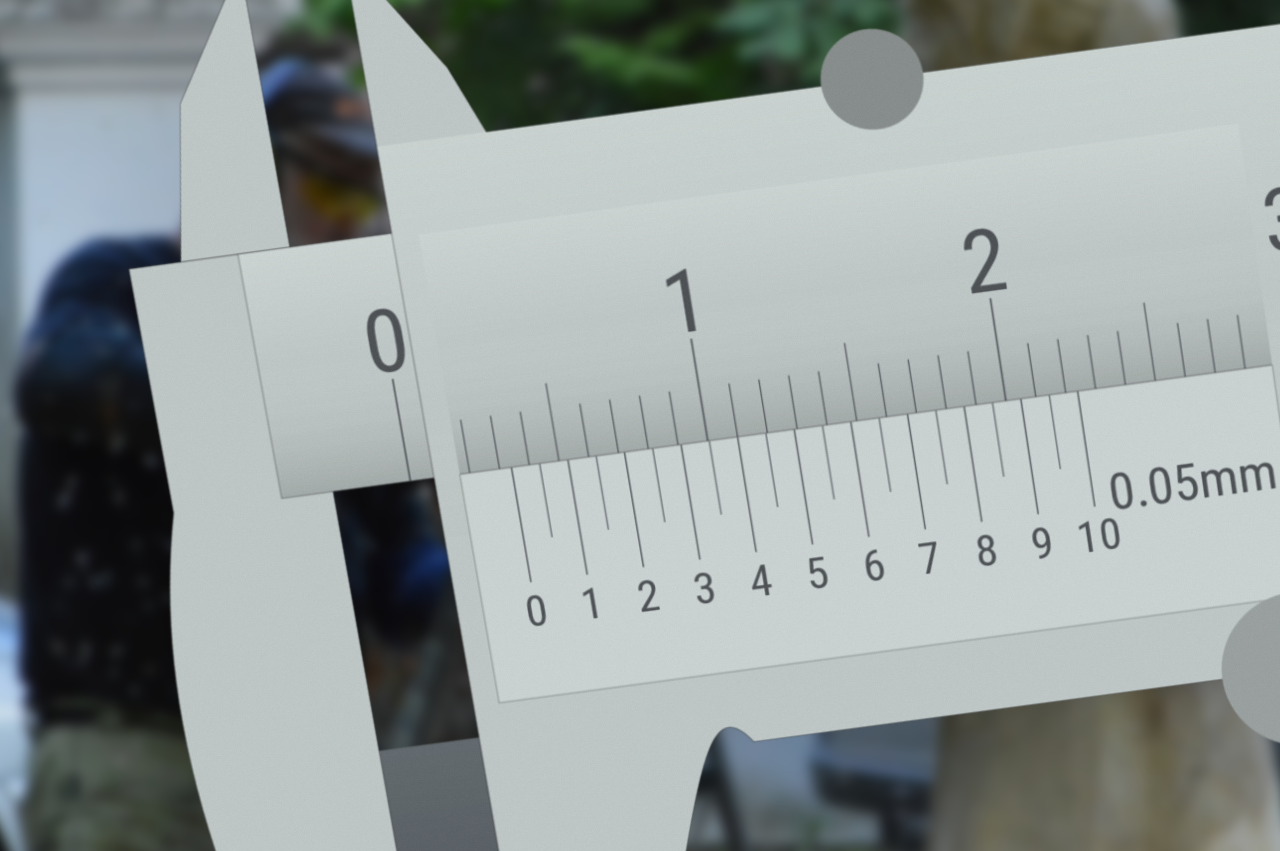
3.40 mm
